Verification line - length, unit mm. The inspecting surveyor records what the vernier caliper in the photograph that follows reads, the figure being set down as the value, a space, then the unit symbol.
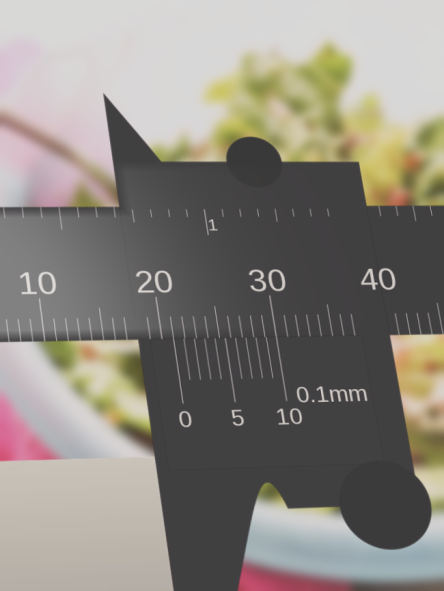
21.0 mm
